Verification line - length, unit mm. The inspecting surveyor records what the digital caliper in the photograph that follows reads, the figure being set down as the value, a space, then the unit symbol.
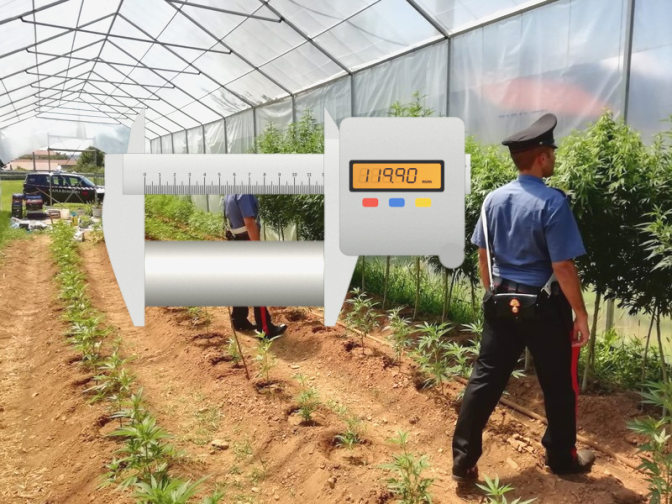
119.90 mm
